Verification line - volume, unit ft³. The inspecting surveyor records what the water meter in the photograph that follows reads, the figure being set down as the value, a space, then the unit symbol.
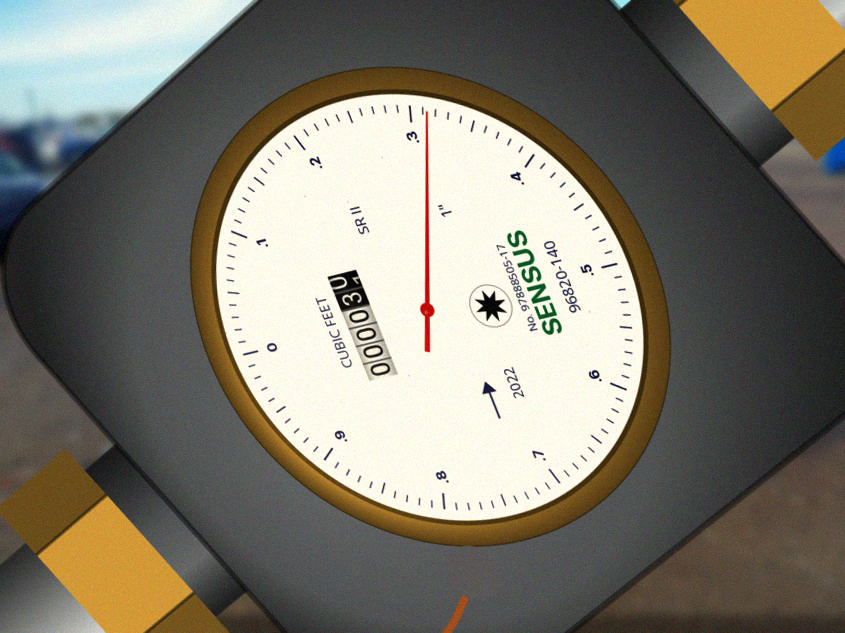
30.31 ft³
